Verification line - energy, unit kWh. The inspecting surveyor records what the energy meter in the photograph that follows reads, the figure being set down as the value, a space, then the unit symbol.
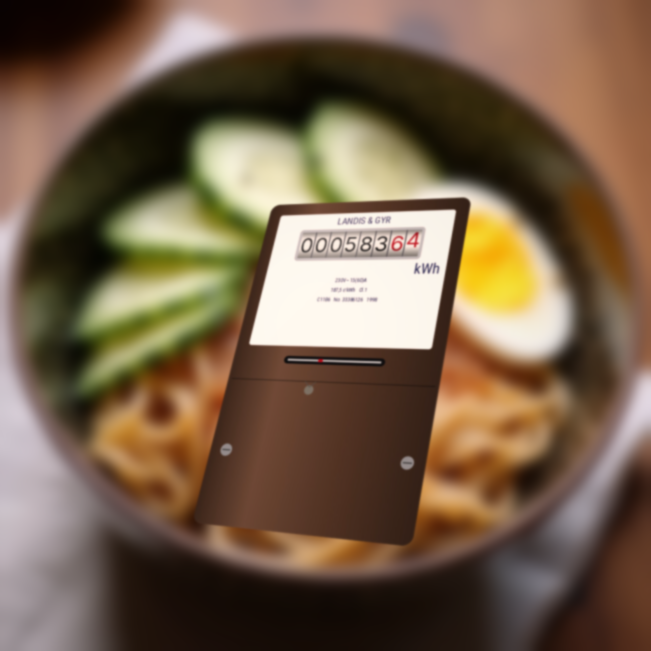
583.64 kWh
